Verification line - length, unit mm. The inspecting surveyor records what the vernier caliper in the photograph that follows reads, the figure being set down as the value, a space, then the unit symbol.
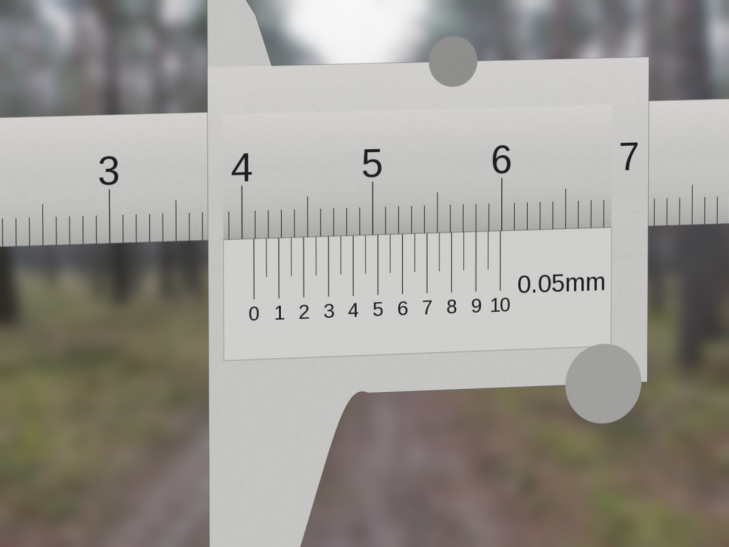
40.9 mm
